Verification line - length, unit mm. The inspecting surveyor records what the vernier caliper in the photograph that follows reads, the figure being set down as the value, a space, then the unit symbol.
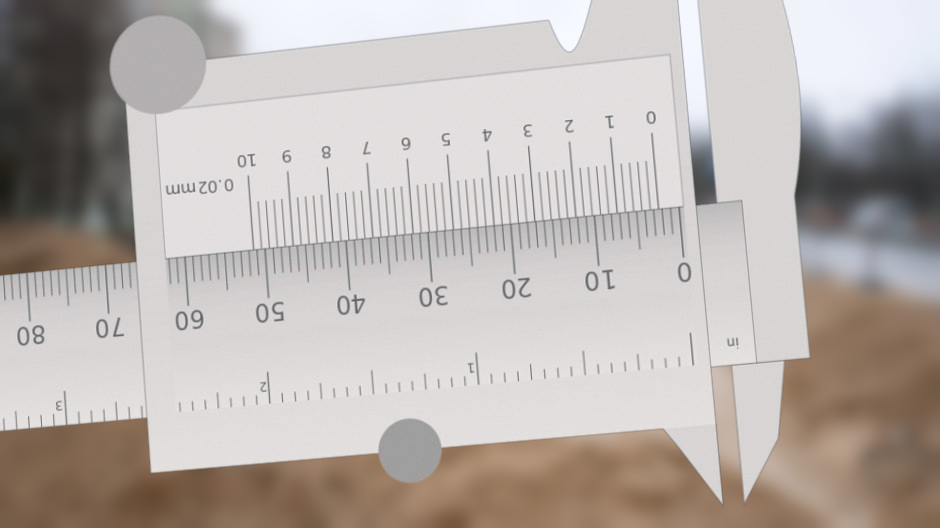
2.4 mm
